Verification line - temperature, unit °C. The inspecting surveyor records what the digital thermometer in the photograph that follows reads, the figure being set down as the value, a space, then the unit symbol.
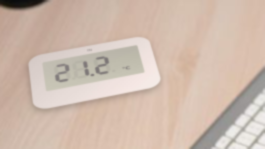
21.2 °C
